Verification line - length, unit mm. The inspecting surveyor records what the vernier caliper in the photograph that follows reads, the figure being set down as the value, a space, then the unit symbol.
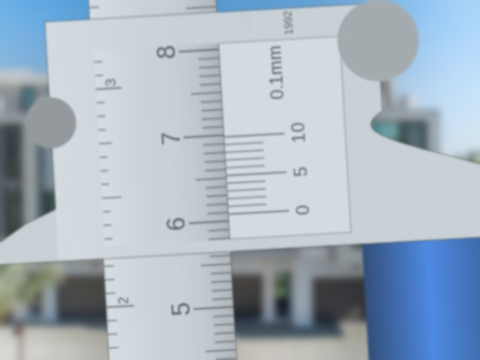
60.8 mm
